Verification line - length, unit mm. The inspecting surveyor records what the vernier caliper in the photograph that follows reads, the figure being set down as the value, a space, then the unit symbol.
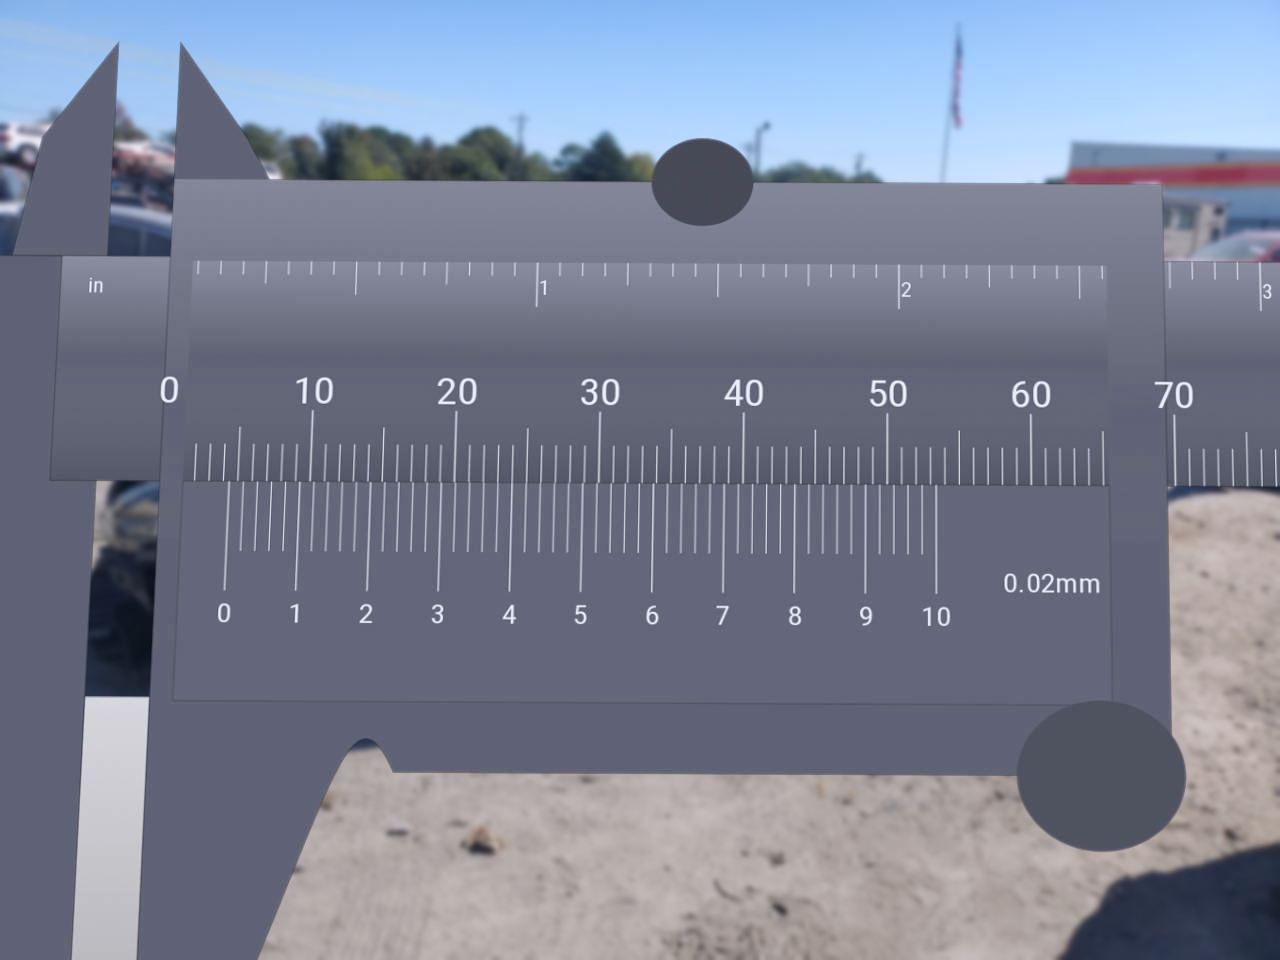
4.4 mm
